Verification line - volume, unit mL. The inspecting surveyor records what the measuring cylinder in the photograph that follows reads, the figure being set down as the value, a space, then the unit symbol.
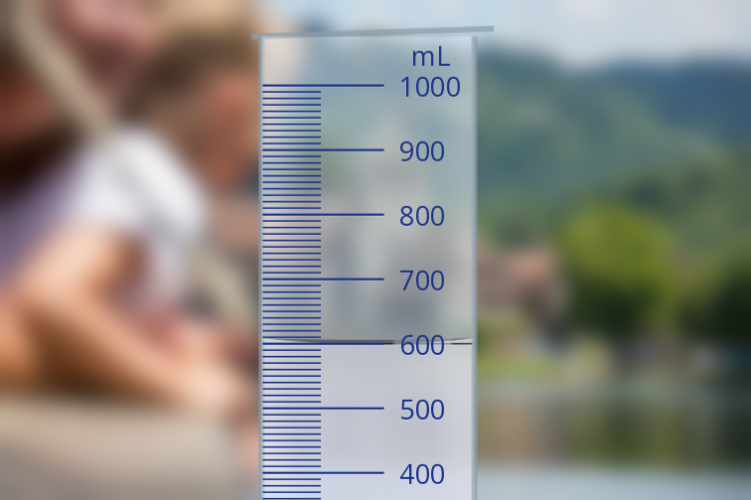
600 mL
